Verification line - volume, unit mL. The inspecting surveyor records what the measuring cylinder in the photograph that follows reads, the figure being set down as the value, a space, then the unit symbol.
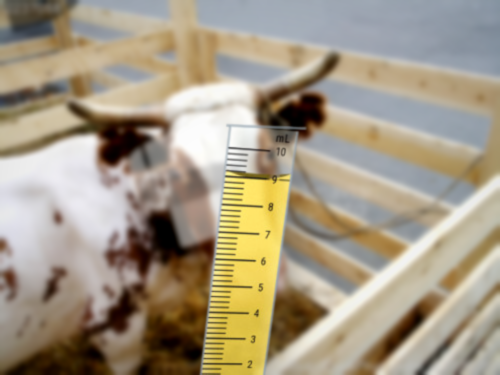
9 mL
